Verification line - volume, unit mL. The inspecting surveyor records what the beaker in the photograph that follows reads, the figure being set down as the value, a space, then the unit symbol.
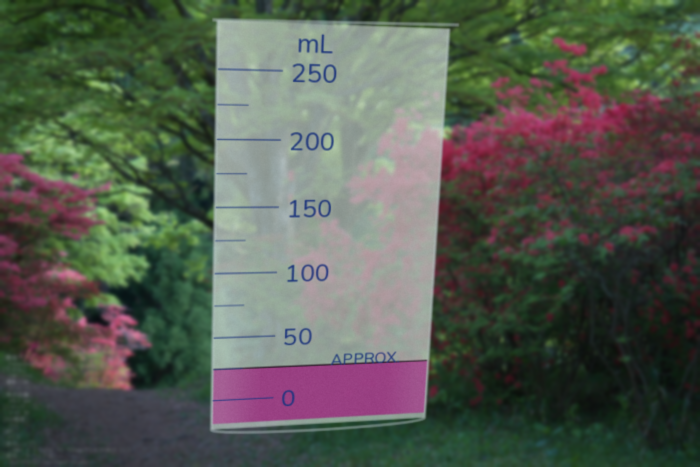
25 mL
